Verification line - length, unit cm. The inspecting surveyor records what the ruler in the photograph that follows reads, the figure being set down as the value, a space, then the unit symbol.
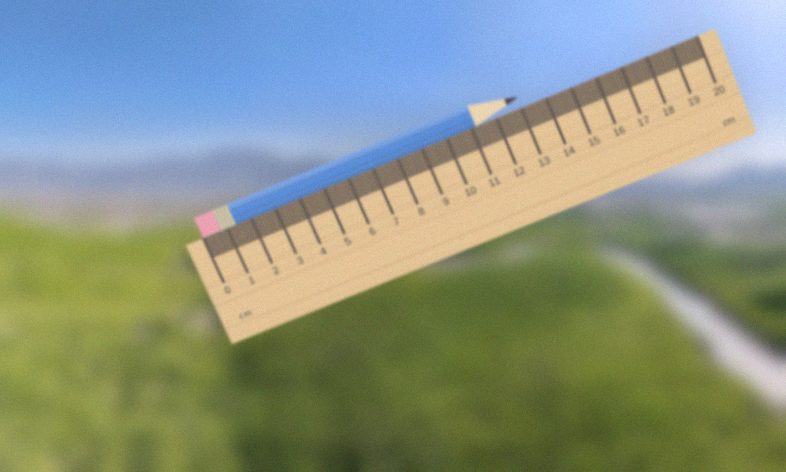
13 cm
